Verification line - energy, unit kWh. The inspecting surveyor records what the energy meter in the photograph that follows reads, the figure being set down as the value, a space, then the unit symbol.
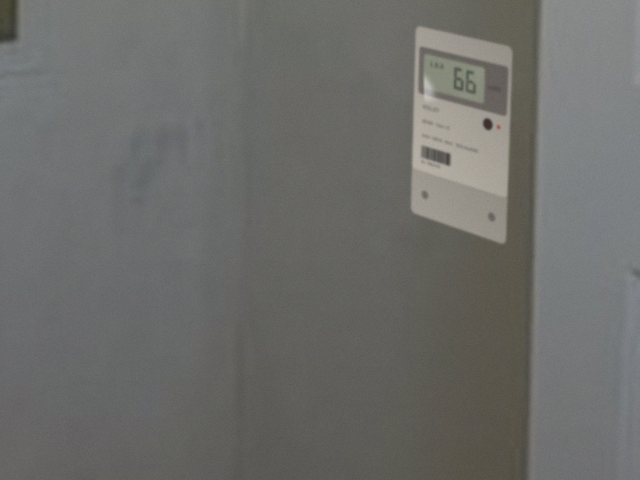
66 kWh
